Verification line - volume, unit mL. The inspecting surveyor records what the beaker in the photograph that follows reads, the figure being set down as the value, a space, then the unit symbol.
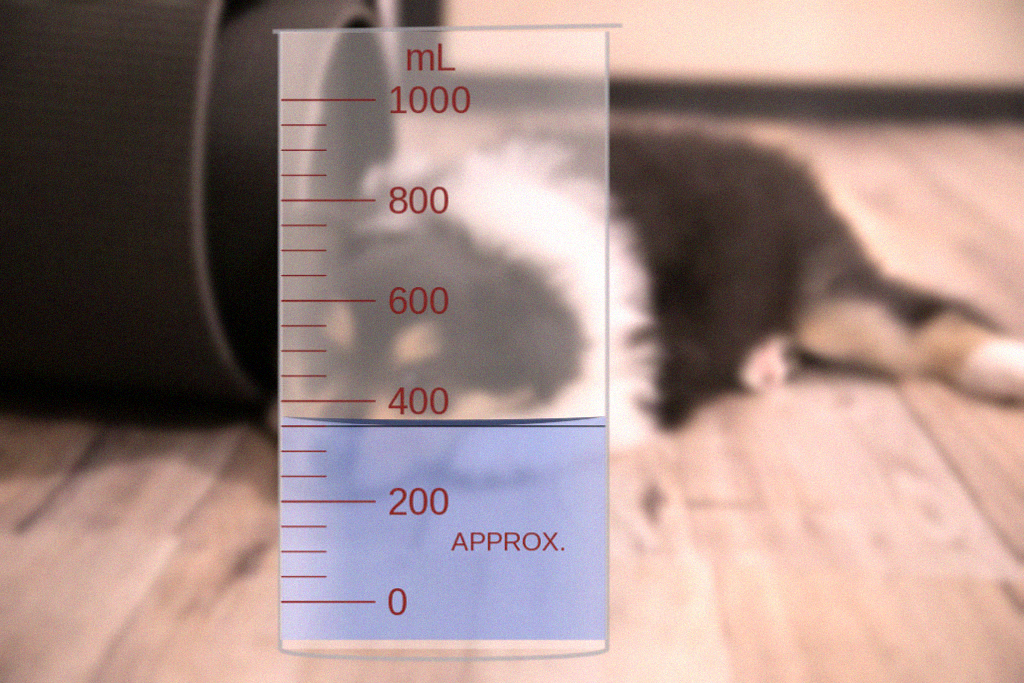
350 mL
